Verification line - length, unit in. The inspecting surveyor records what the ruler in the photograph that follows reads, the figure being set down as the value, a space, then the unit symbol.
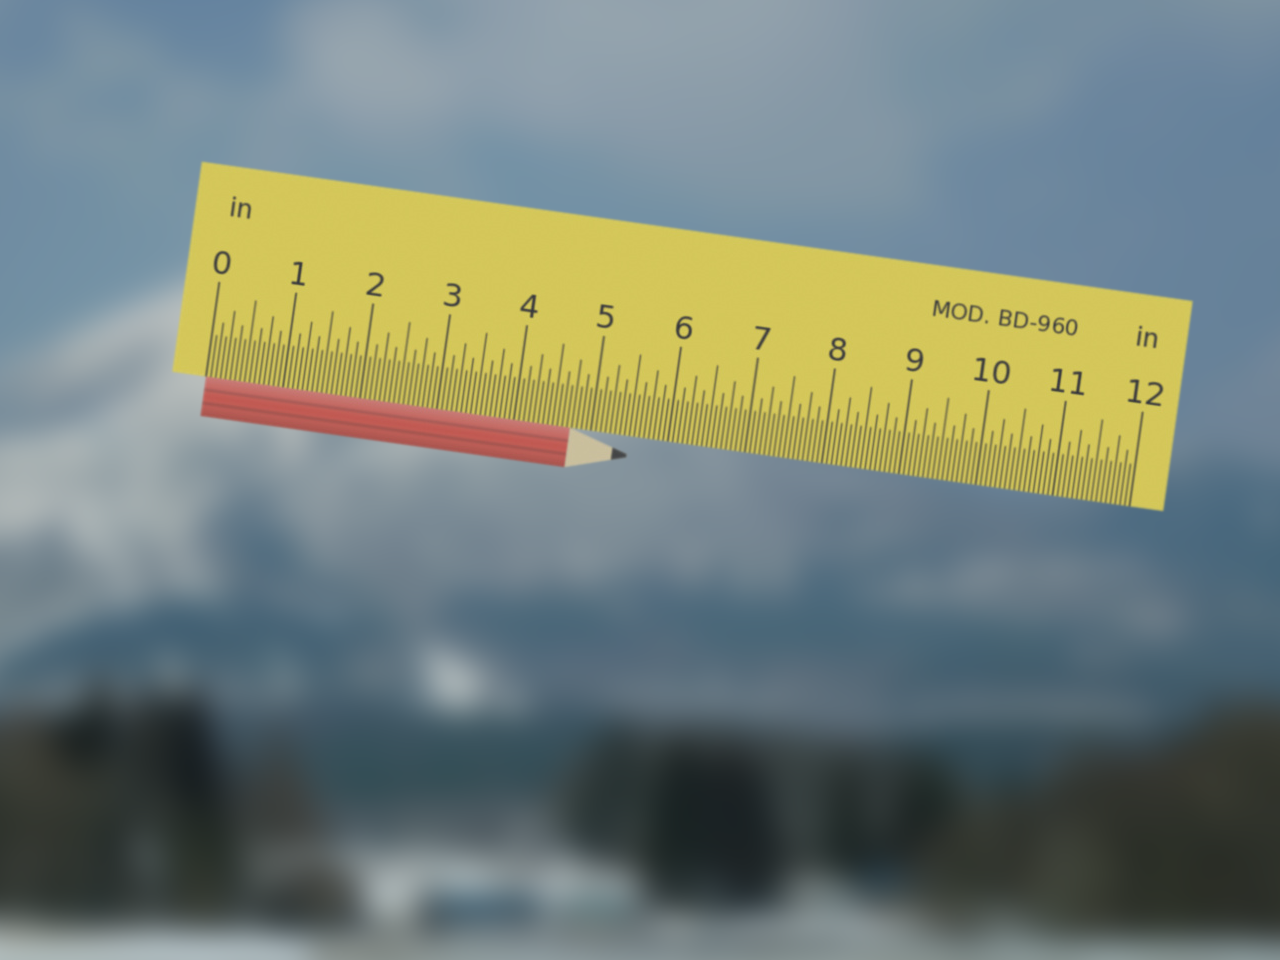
5.5 in
